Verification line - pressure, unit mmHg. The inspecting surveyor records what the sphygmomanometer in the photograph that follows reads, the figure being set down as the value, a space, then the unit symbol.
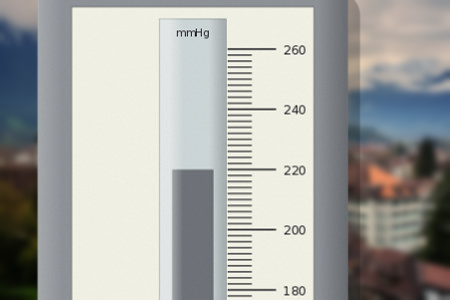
220 mmHg
